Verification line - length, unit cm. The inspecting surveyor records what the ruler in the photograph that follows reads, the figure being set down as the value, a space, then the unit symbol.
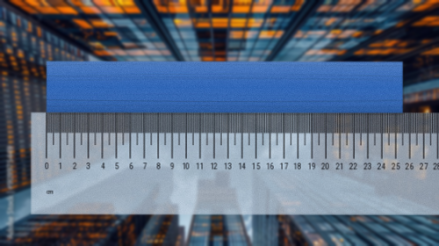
25.5 cm
